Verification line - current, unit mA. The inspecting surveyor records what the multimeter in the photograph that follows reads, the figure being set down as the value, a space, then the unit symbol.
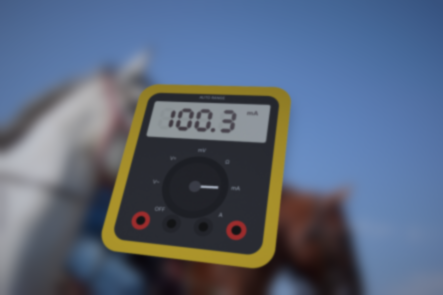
100.3 mA
